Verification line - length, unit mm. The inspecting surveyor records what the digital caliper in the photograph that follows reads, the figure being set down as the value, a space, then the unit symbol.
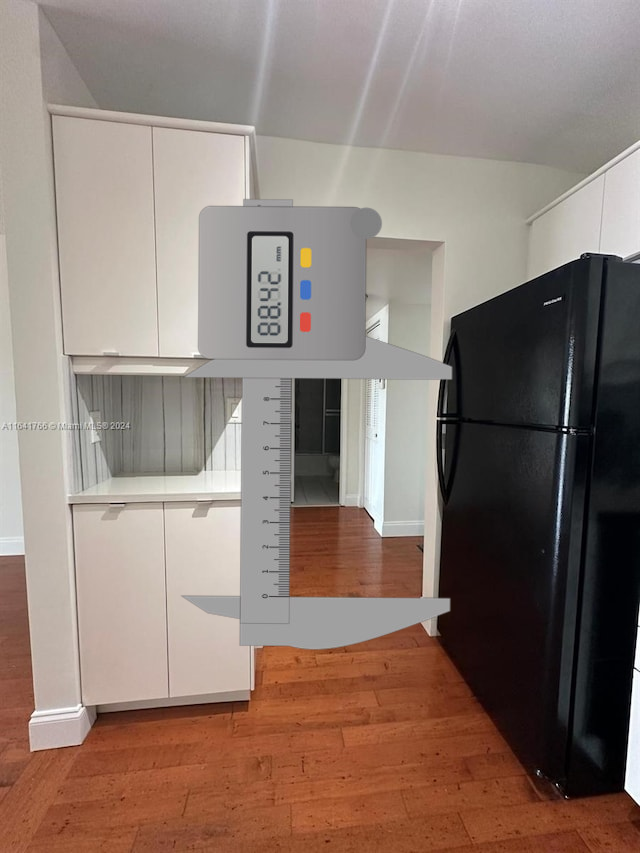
88.42 mm
